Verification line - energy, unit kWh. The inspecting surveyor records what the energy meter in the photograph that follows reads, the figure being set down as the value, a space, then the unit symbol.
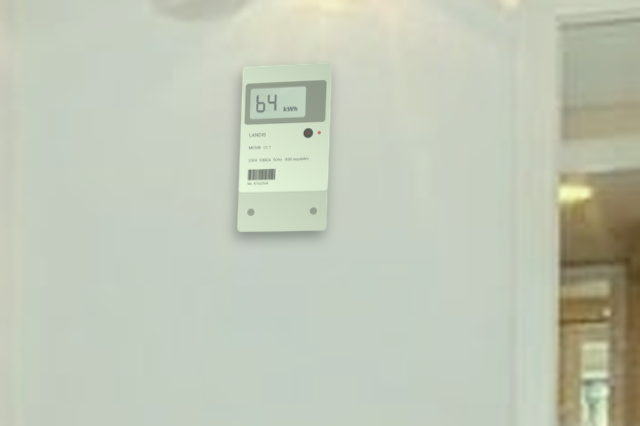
64 kWh
